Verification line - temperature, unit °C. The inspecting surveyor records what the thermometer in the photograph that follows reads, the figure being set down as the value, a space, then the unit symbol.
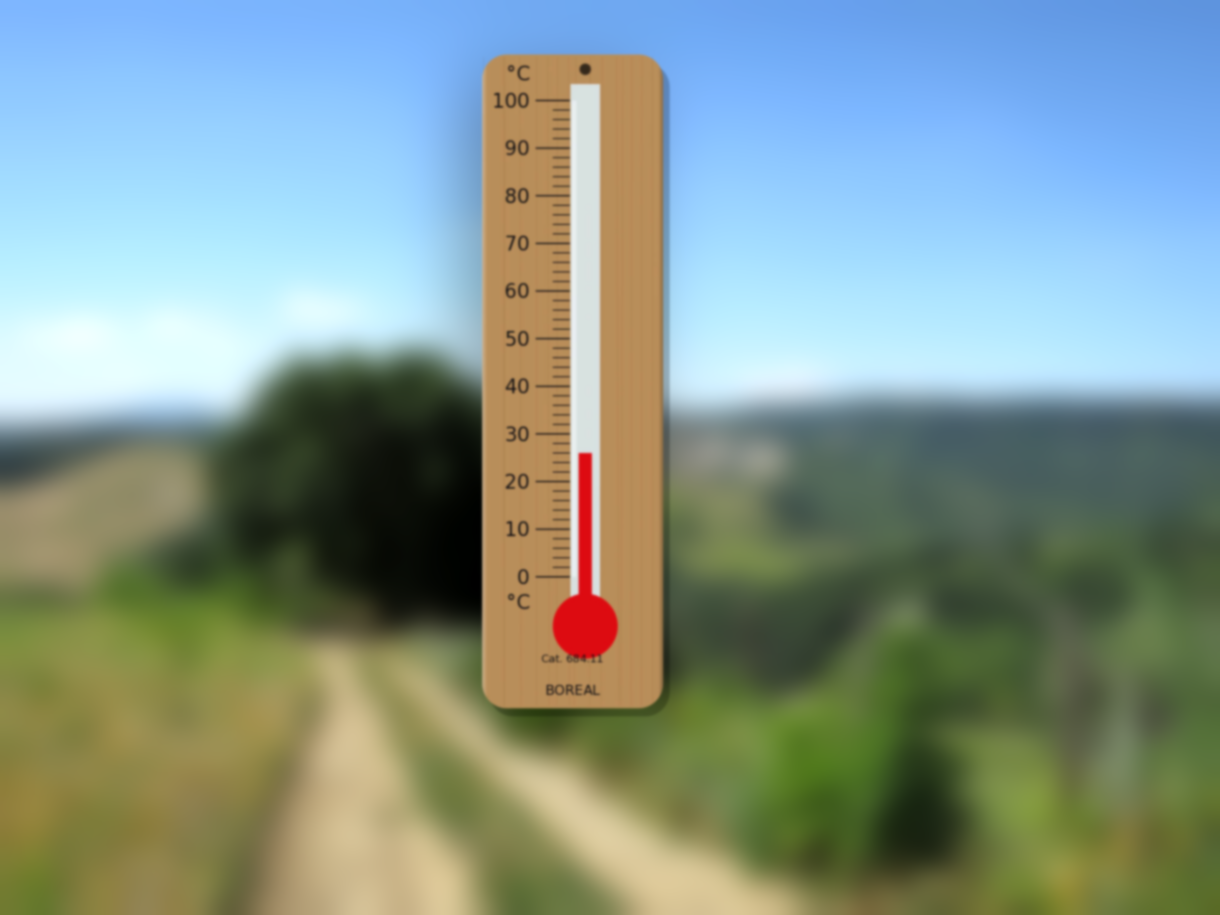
26 °C
